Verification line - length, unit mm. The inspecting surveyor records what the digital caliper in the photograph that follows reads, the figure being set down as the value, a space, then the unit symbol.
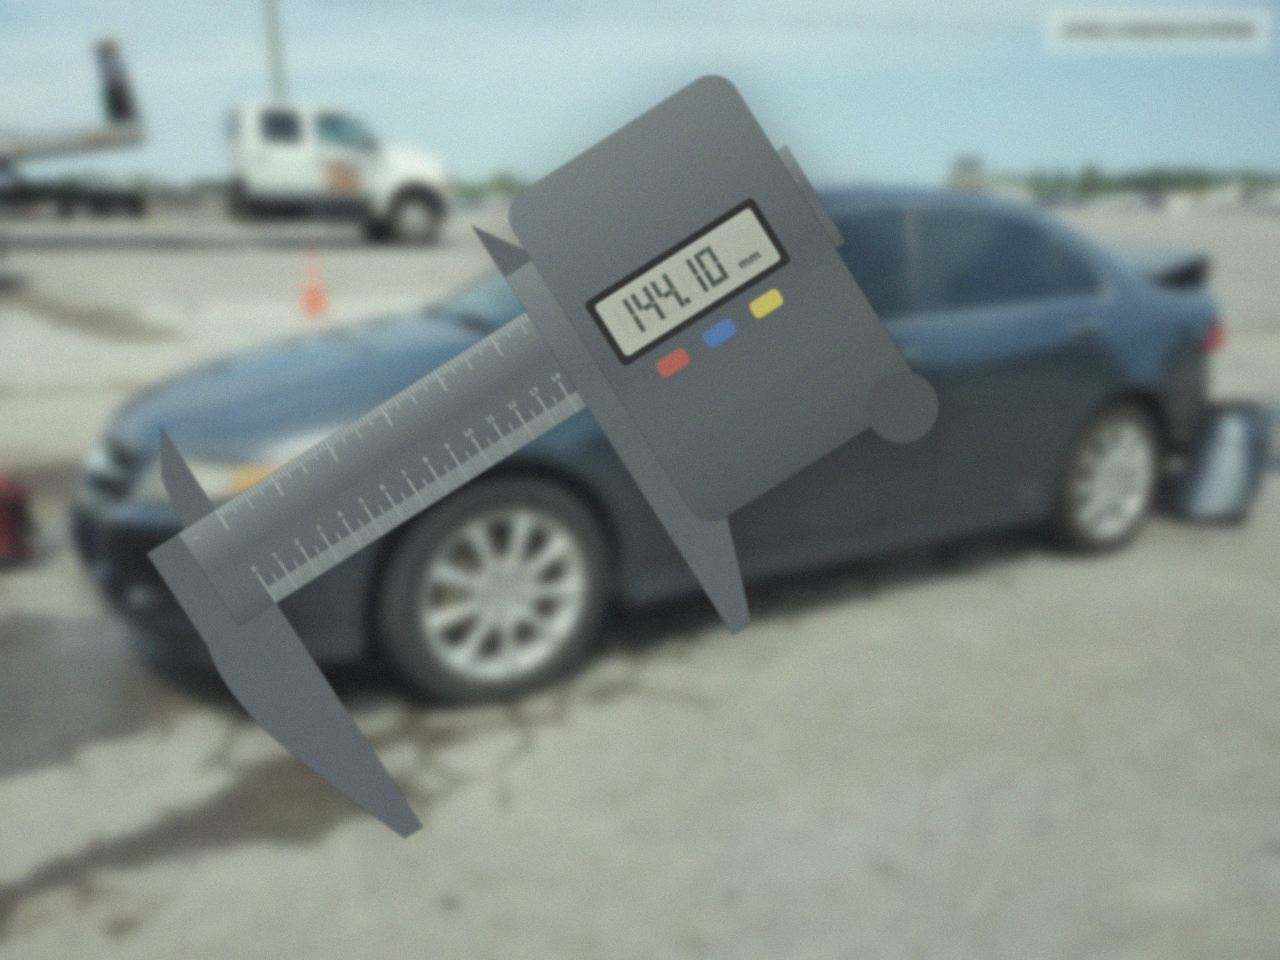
144.10 mm
